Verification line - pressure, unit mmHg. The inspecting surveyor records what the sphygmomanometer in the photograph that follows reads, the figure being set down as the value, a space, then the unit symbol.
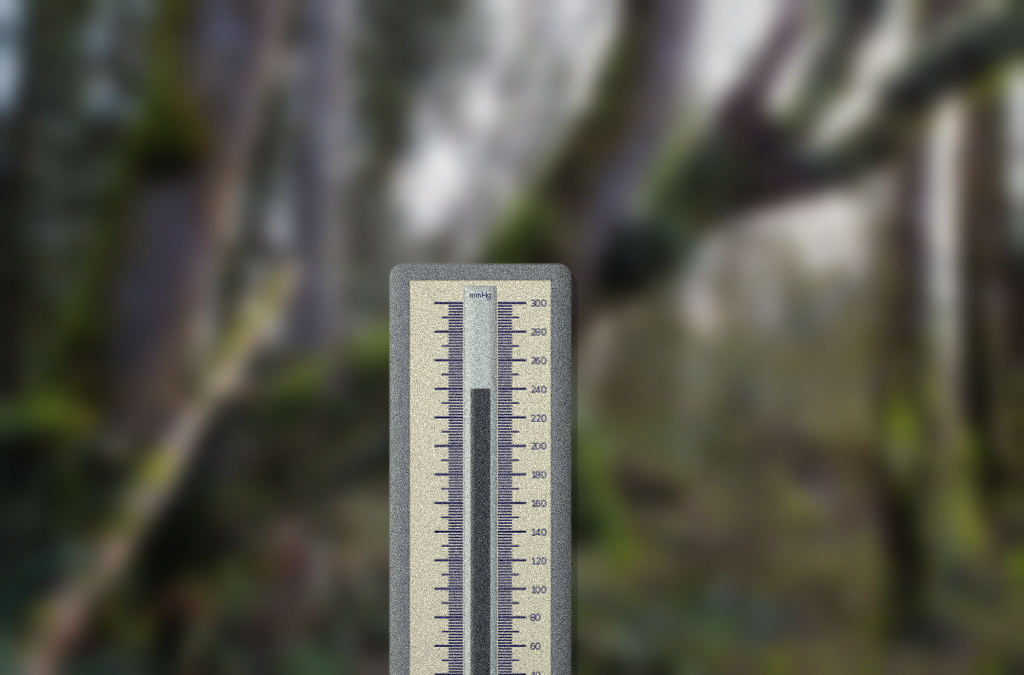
240 mmHg
